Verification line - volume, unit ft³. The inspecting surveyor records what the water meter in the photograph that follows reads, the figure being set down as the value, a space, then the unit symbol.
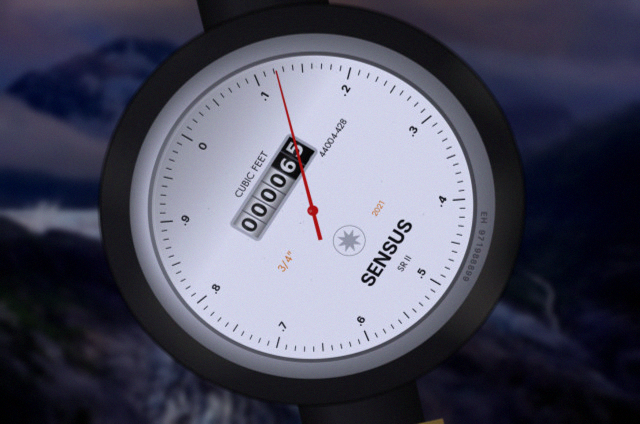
65.12 ft³
